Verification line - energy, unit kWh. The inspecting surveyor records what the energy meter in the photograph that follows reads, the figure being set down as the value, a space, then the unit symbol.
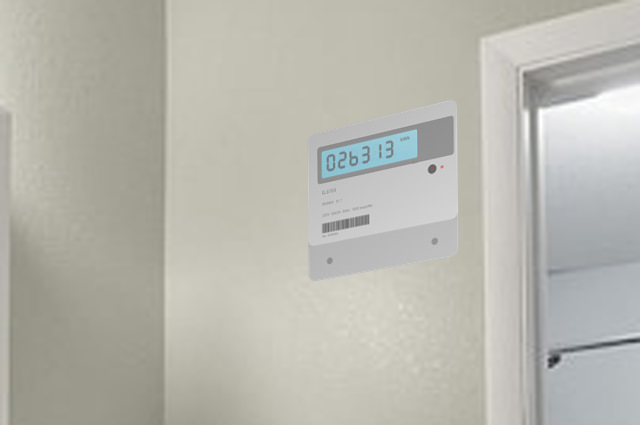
26313 kWh
